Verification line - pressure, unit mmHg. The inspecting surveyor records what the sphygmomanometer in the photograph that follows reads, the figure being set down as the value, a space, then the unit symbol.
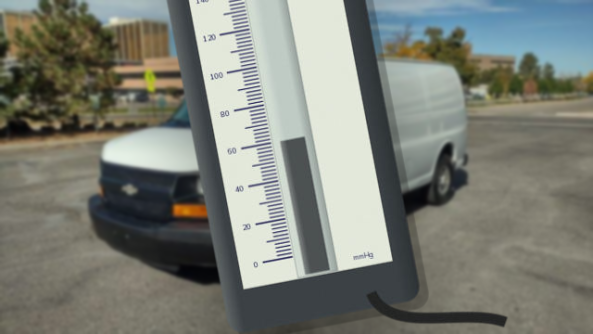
60 mmHg
